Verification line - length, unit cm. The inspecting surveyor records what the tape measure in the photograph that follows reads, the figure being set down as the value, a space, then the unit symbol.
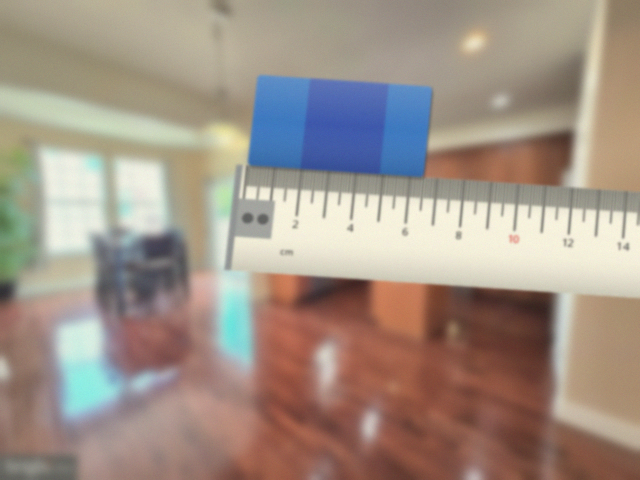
6.5 cm
